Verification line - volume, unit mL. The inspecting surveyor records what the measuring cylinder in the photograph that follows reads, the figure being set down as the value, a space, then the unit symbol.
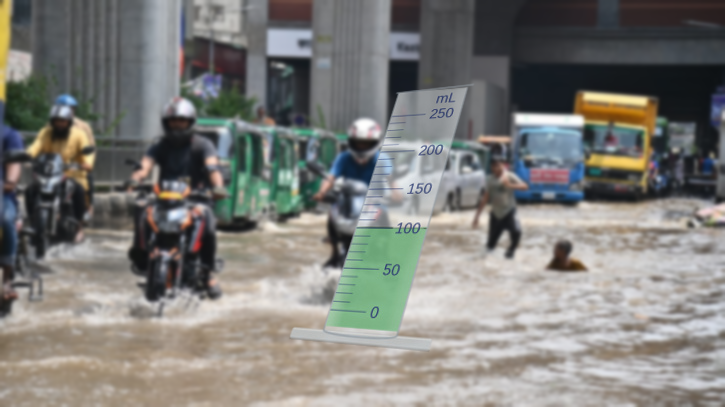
100 mL
